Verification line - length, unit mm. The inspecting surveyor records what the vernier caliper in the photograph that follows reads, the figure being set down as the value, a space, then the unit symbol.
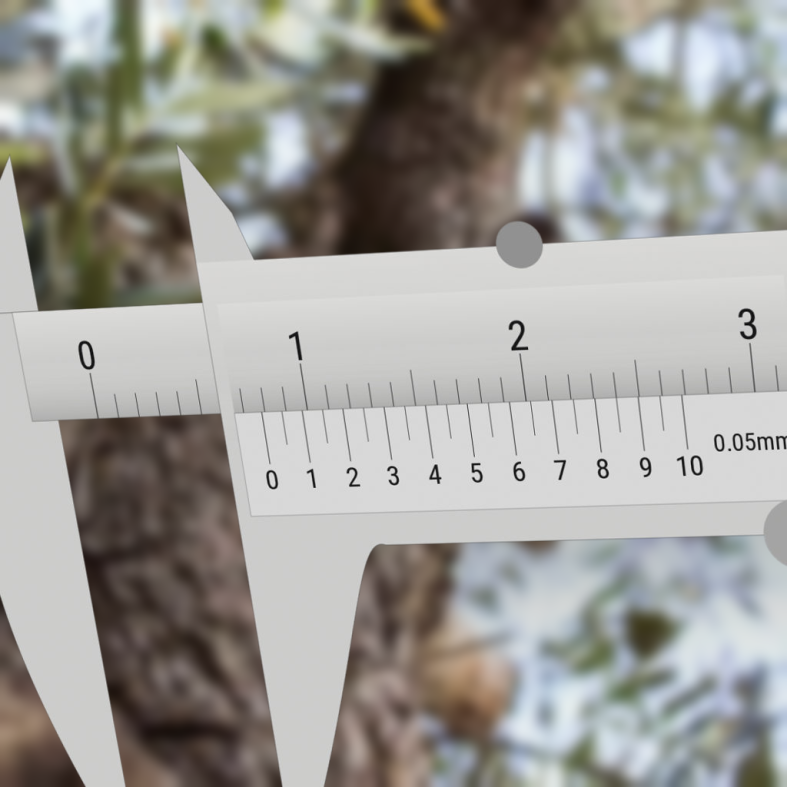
7.85 mm
